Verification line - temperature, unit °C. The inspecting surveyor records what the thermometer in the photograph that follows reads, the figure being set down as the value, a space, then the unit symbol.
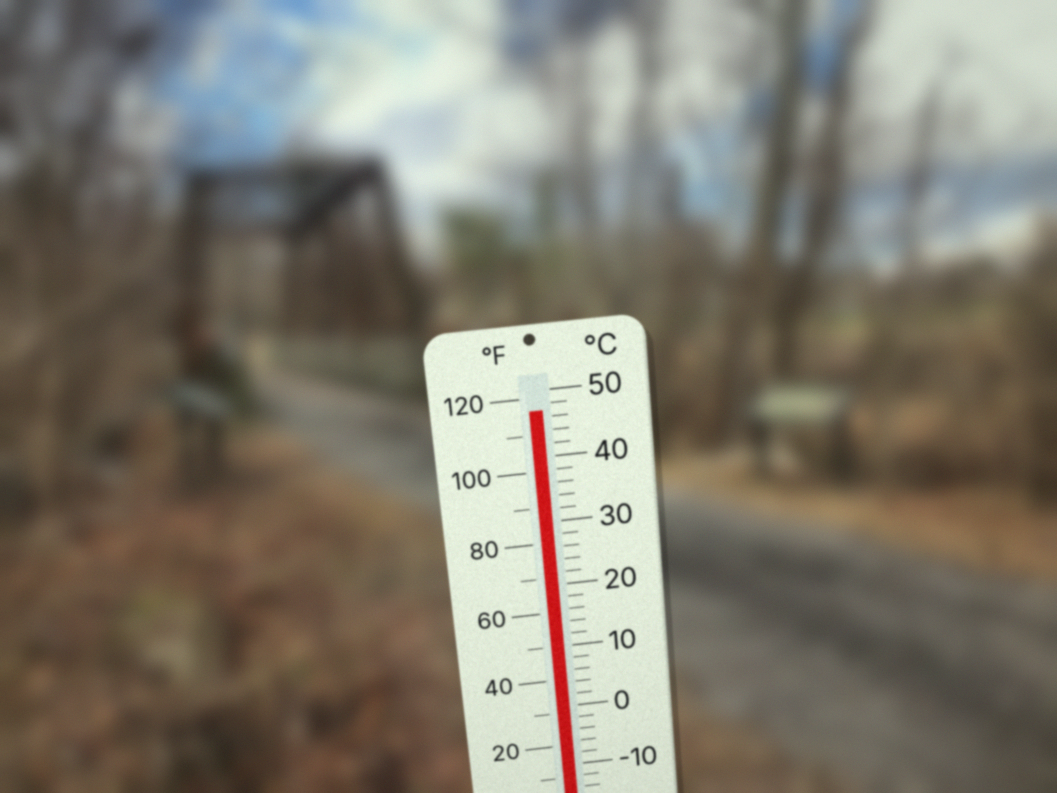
47 °C
